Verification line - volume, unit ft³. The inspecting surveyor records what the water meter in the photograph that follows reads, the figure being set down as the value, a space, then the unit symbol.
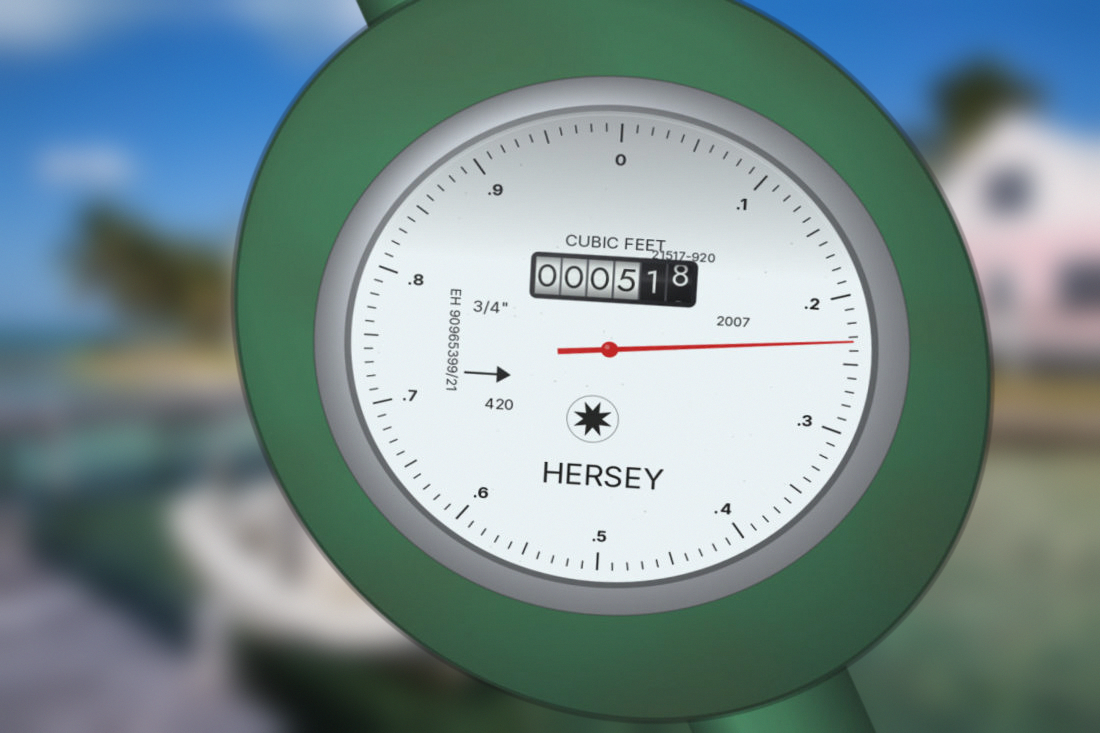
518.23 ft³
